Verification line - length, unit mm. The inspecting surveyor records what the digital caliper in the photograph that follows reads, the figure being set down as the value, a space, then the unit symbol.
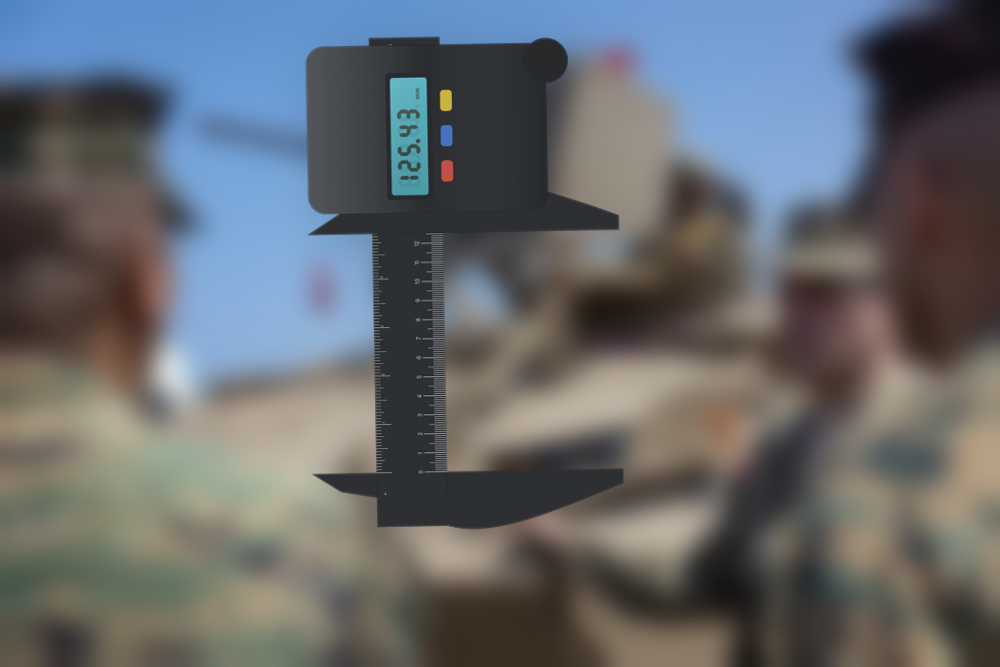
125.43 mm
